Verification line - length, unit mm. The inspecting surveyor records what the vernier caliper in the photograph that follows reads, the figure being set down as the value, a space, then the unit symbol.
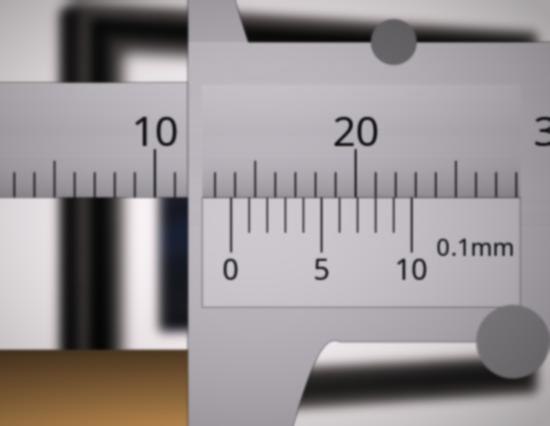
13.8 mm
